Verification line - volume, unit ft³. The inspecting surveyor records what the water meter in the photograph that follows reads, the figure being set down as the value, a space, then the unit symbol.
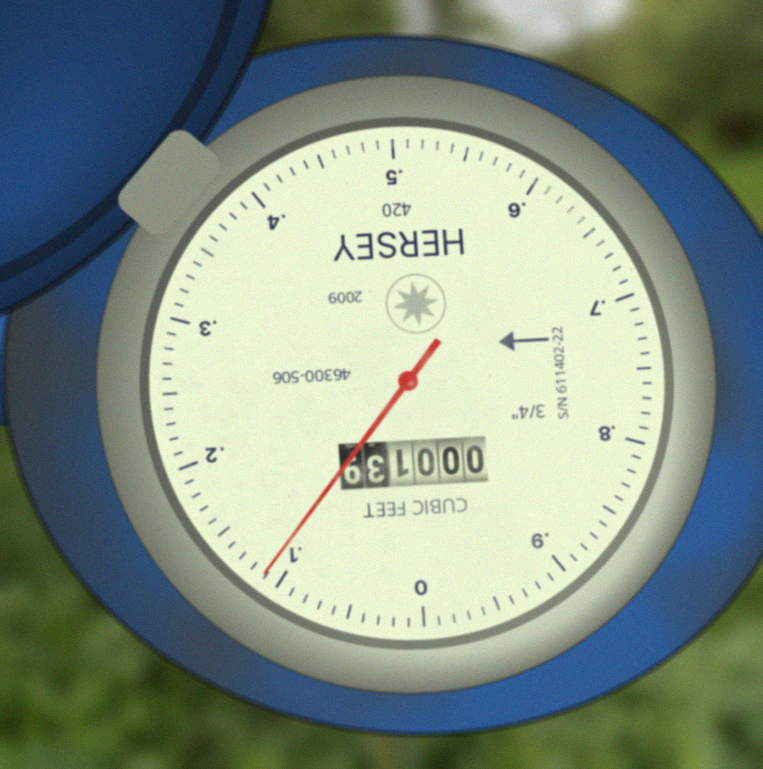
139.11 ft³
